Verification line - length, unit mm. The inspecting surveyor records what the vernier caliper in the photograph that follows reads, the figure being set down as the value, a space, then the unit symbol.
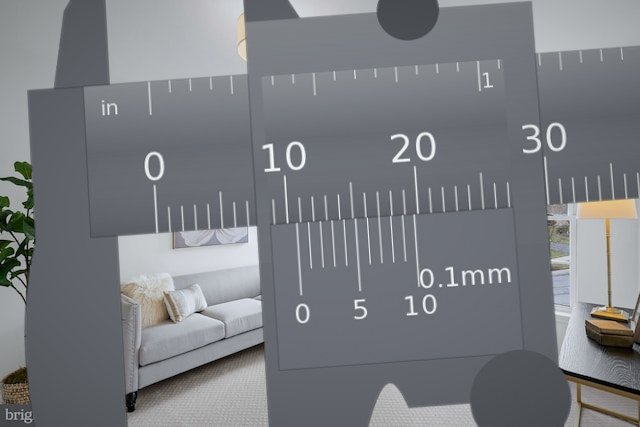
10.7 mm
